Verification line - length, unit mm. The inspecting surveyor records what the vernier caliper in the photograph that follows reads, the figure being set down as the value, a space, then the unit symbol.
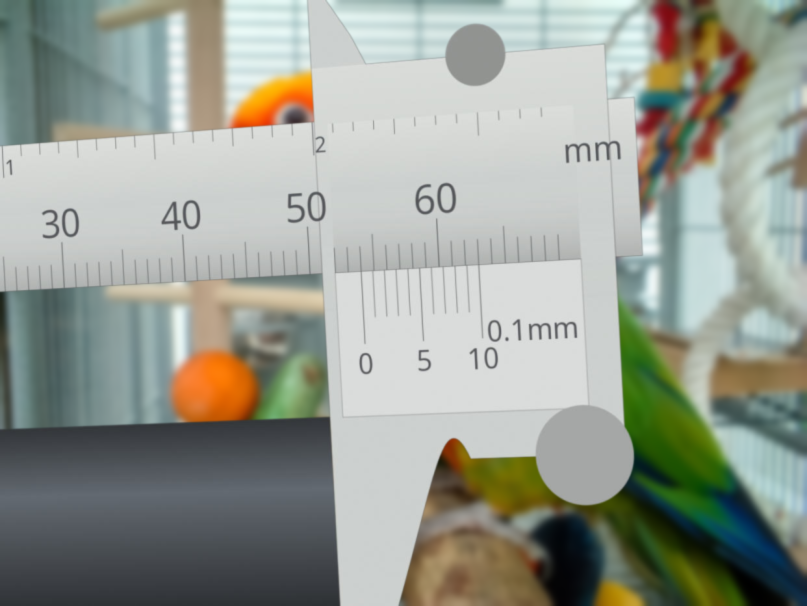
54.0 mm
